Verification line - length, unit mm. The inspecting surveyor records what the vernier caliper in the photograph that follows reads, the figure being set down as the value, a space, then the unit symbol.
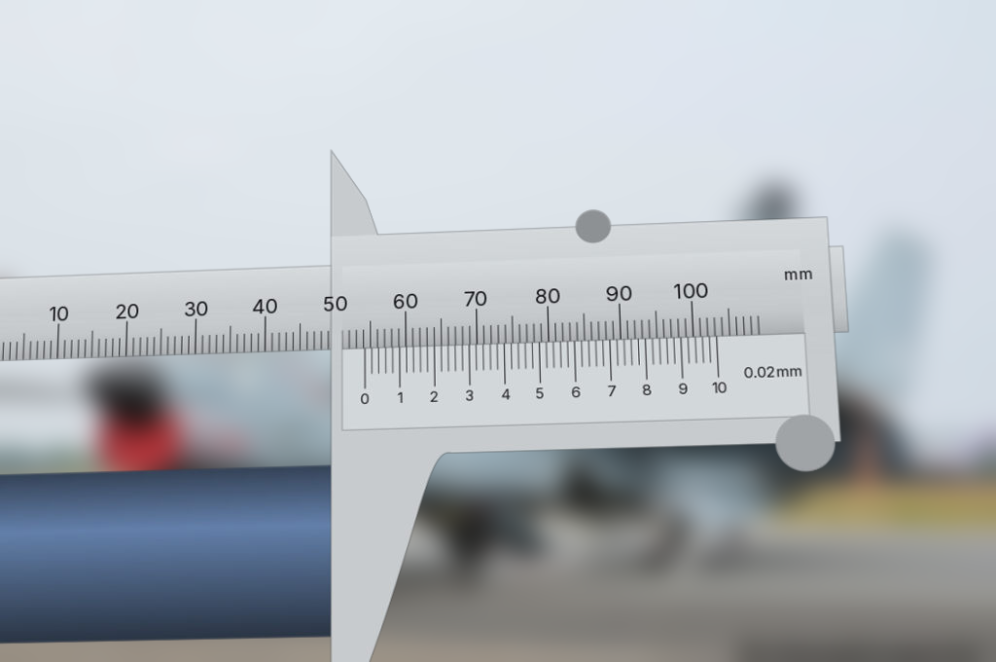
54.2 mm
